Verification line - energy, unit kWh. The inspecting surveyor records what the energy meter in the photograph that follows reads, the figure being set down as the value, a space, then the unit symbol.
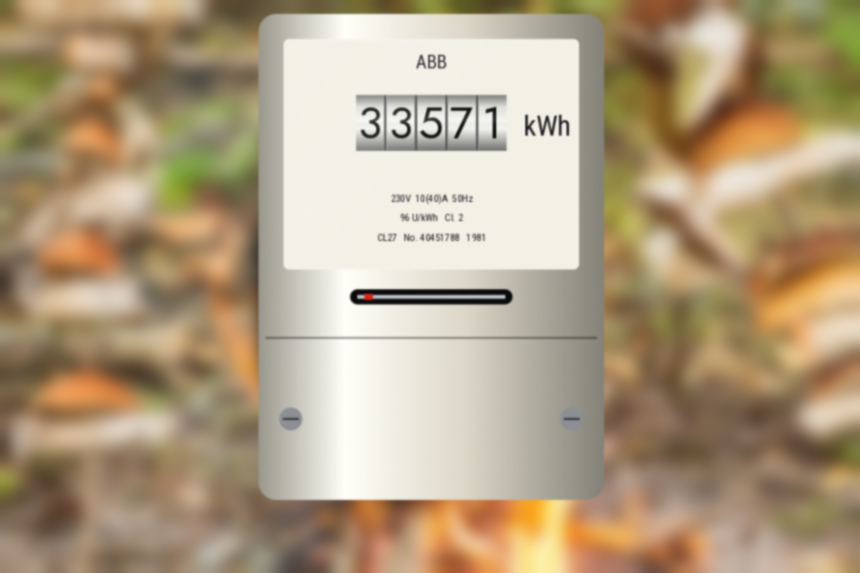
33571 kWh
